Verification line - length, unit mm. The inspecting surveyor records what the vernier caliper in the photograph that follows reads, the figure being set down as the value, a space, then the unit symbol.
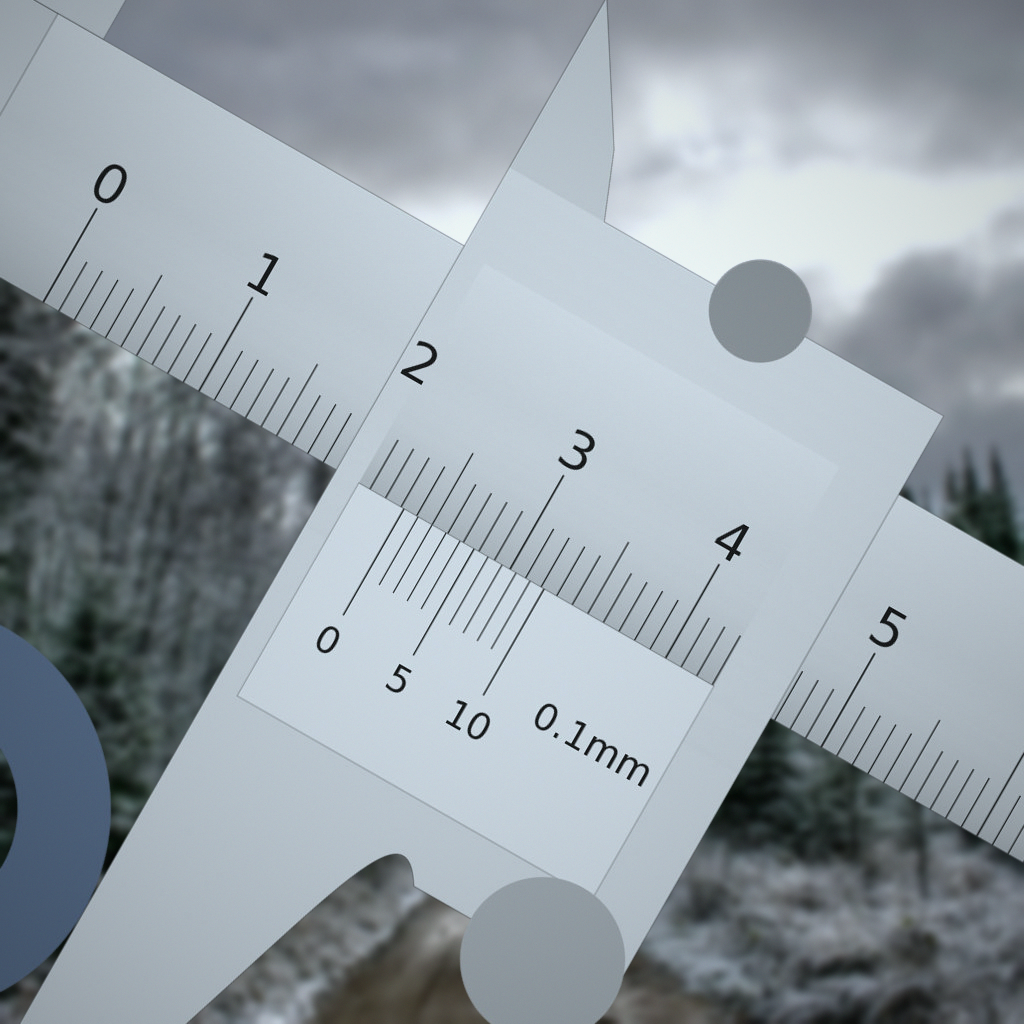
23.2 mm
